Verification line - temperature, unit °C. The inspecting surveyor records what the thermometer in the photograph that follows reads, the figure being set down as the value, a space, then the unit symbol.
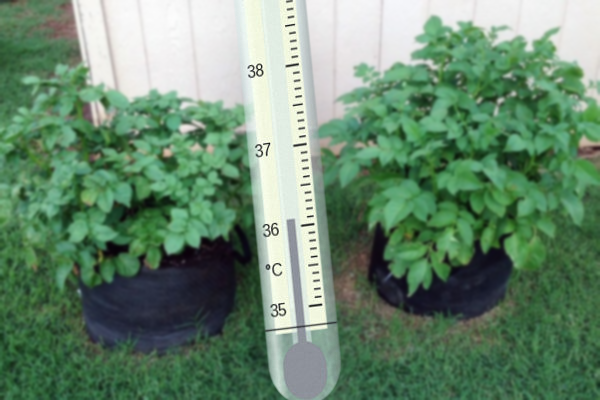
36.1 °C
